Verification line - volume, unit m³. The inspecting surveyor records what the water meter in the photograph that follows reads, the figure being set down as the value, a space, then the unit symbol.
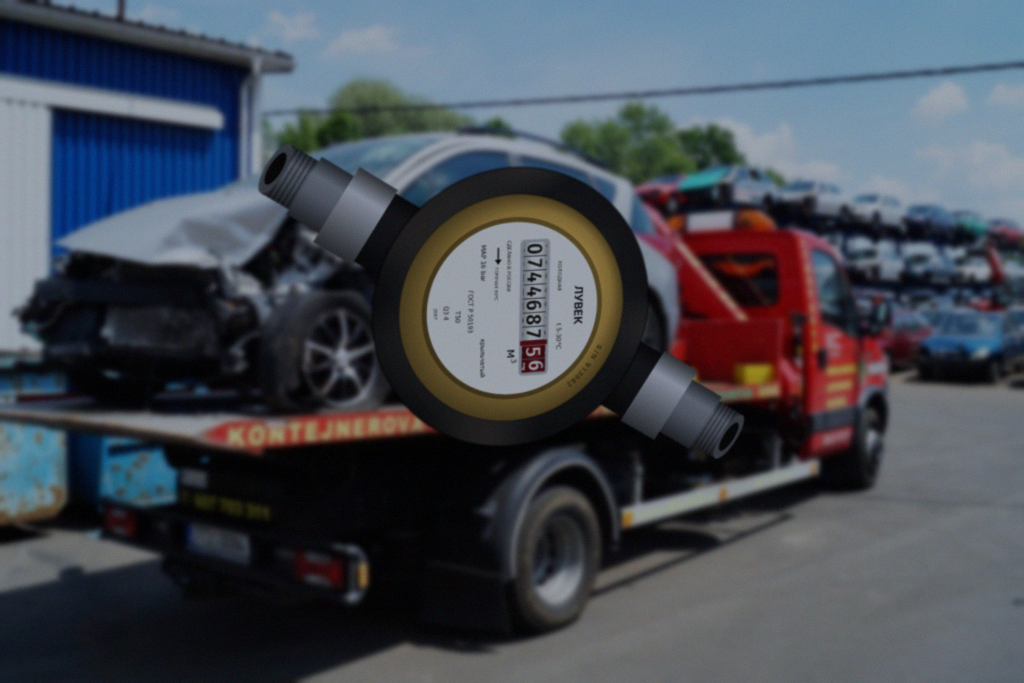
744687.56 m³
